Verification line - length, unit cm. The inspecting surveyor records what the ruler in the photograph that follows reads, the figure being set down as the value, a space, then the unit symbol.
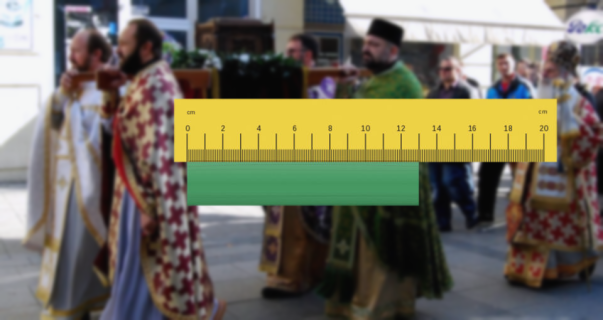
13 cm
